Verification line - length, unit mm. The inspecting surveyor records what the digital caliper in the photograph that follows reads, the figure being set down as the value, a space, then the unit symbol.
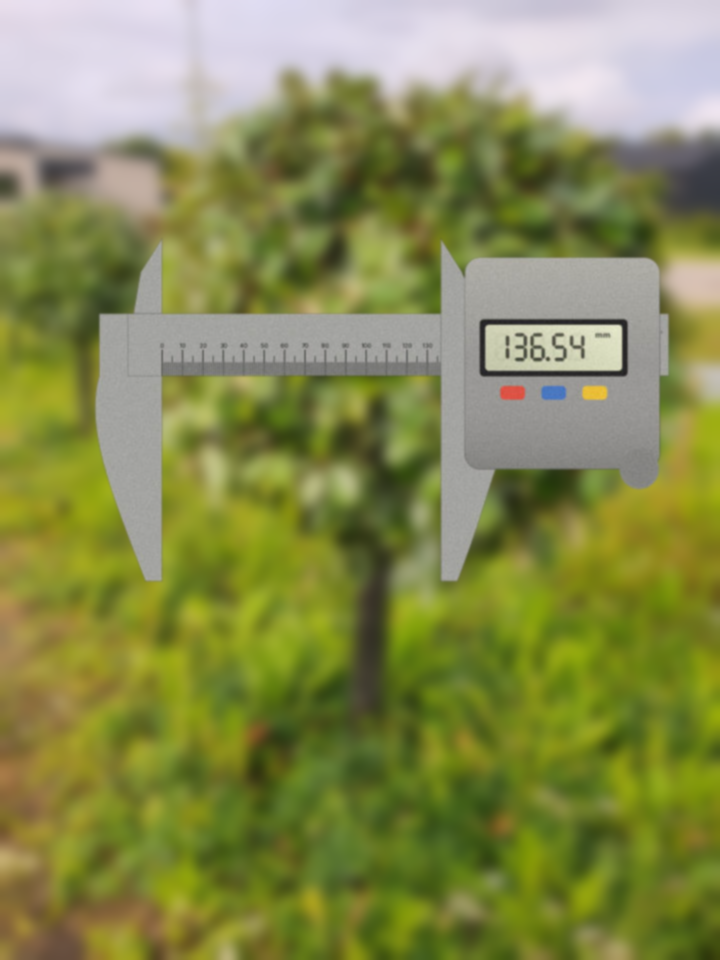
136.54 mm
